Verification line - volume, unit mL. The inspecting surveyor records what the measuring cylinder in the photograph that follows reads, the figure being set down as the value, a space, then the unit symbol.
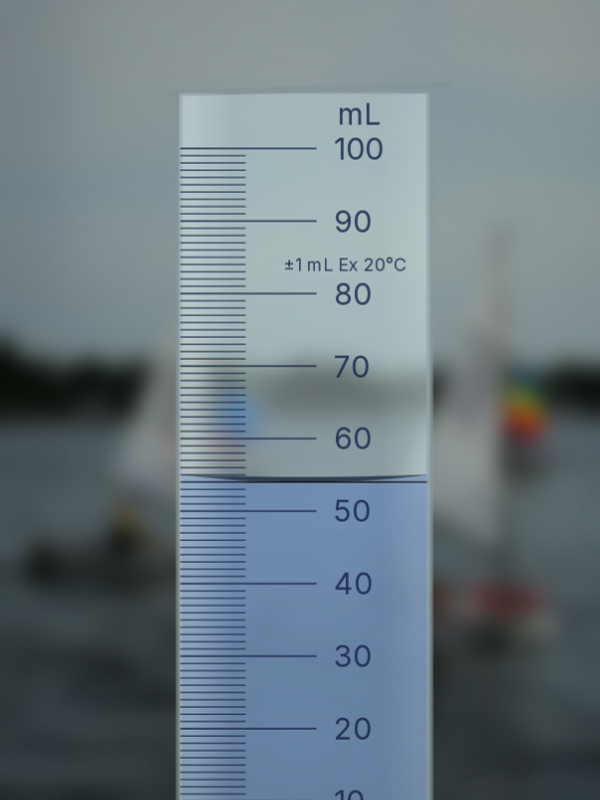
54 mL
